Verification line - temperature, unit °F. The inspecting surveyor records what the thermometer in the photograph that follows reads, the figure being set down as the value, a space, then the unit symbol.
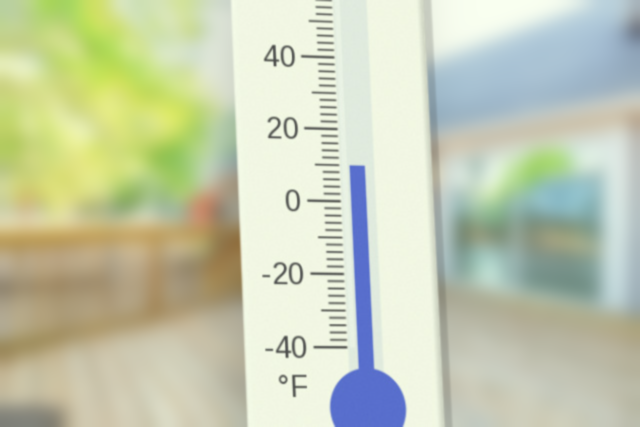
10 °F
